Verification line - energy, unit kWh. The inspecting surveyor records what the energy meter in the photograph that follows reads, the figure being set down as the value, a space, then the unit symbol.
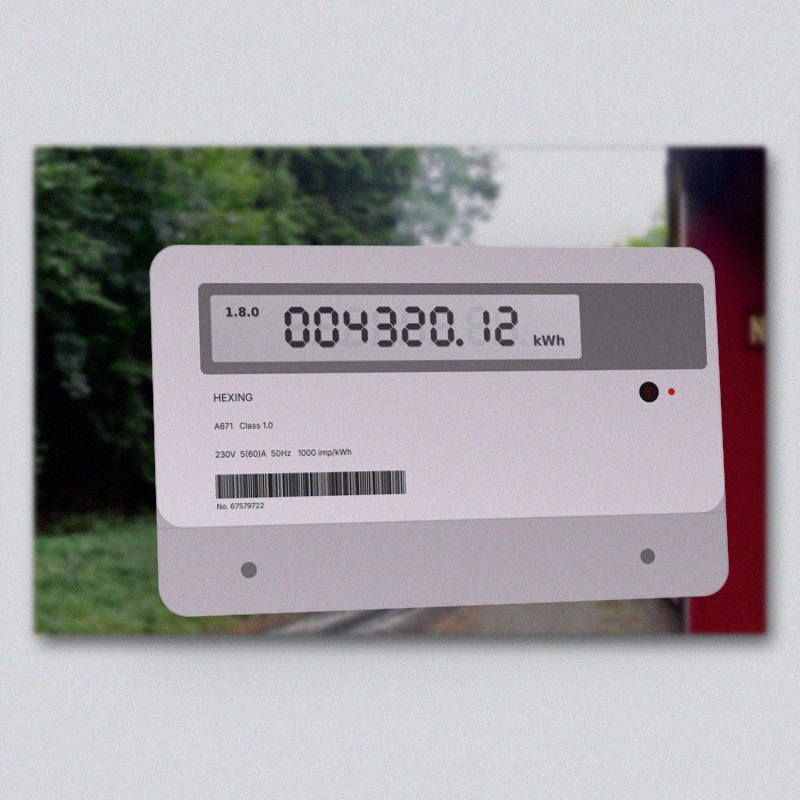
4320.12 kWh
